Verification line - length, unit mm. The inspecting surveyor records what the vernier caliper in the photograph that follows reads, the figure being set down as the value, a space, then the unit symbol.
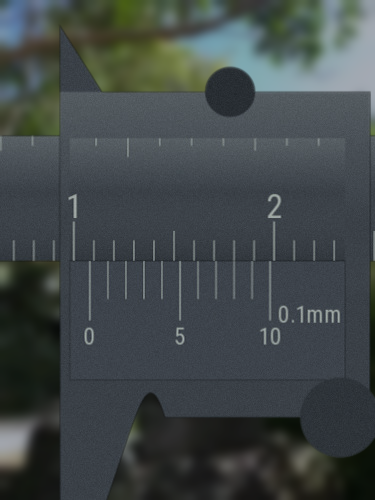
10.8 mm
